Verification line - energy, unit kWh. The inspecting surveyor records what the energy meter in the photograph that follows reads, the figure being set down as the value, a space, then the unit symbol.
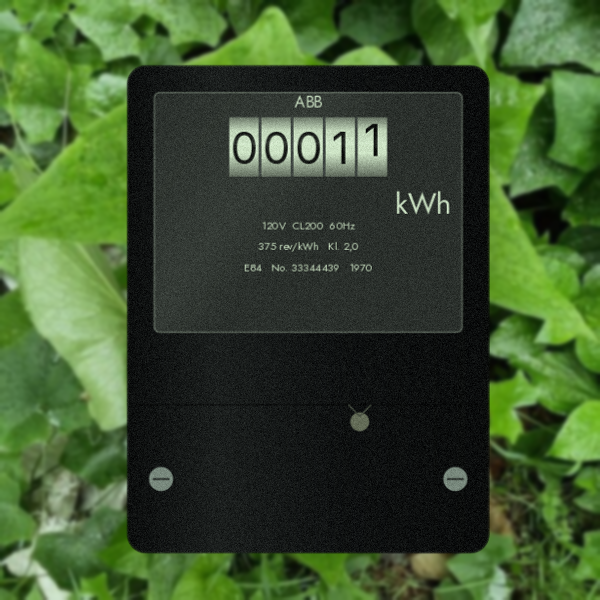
11 kWh
